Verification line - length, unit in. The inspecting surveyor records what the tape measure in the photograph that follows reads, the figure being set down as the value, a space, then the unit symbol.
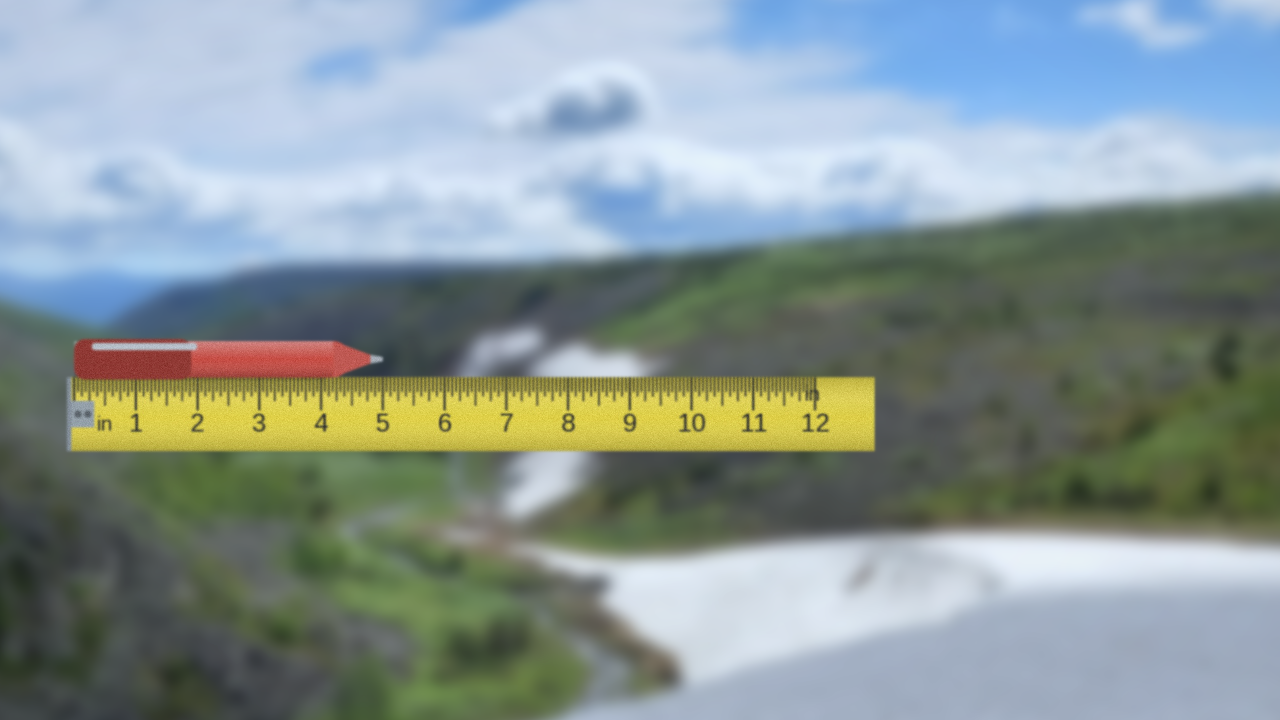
5 in
